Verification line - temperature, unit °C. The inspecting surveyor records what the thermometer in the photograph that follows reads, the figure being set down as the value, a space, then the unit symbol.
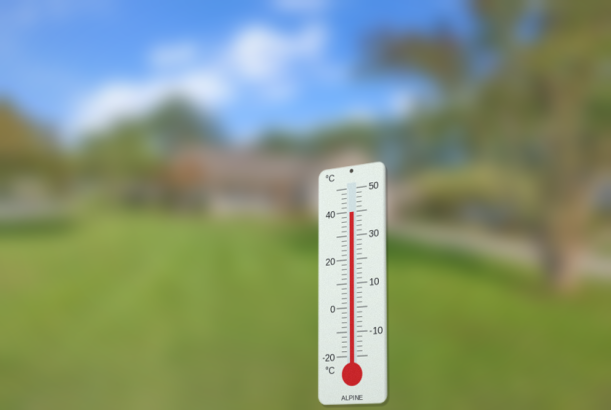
40 °C
